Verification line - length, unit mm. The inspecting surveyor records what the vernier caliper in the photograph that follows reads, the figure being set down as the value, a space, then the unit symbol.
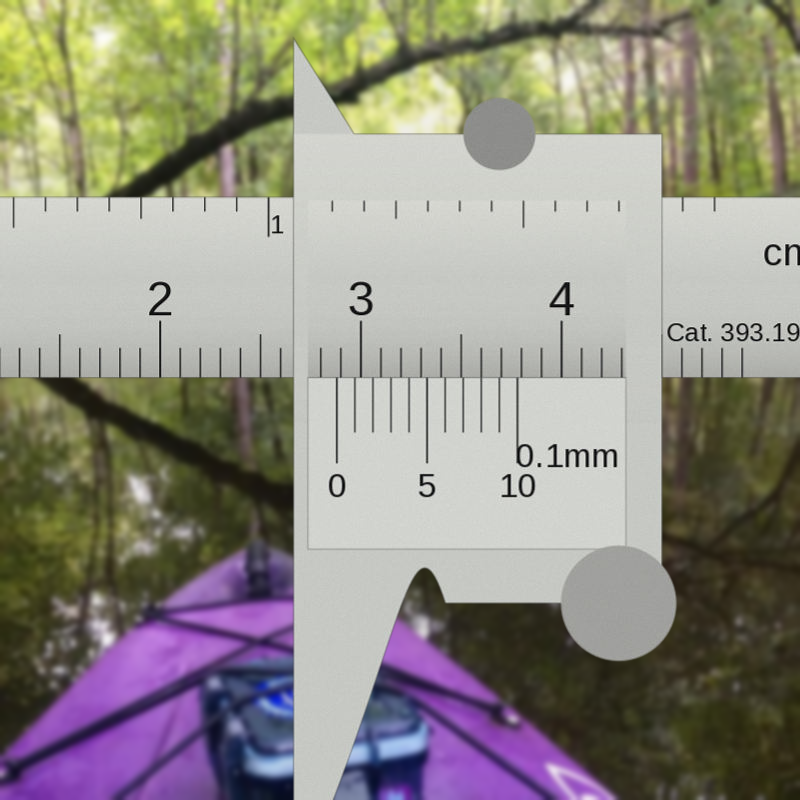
28.8 mm
